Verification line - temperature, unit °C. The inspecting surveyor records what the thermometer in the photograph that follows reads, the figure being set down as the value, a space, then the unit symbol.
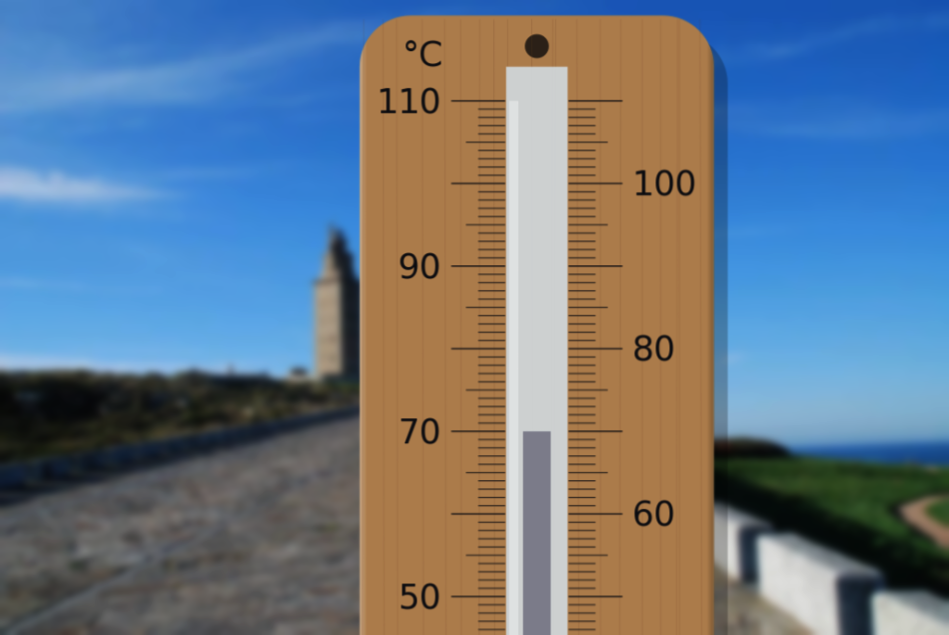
70 °C
